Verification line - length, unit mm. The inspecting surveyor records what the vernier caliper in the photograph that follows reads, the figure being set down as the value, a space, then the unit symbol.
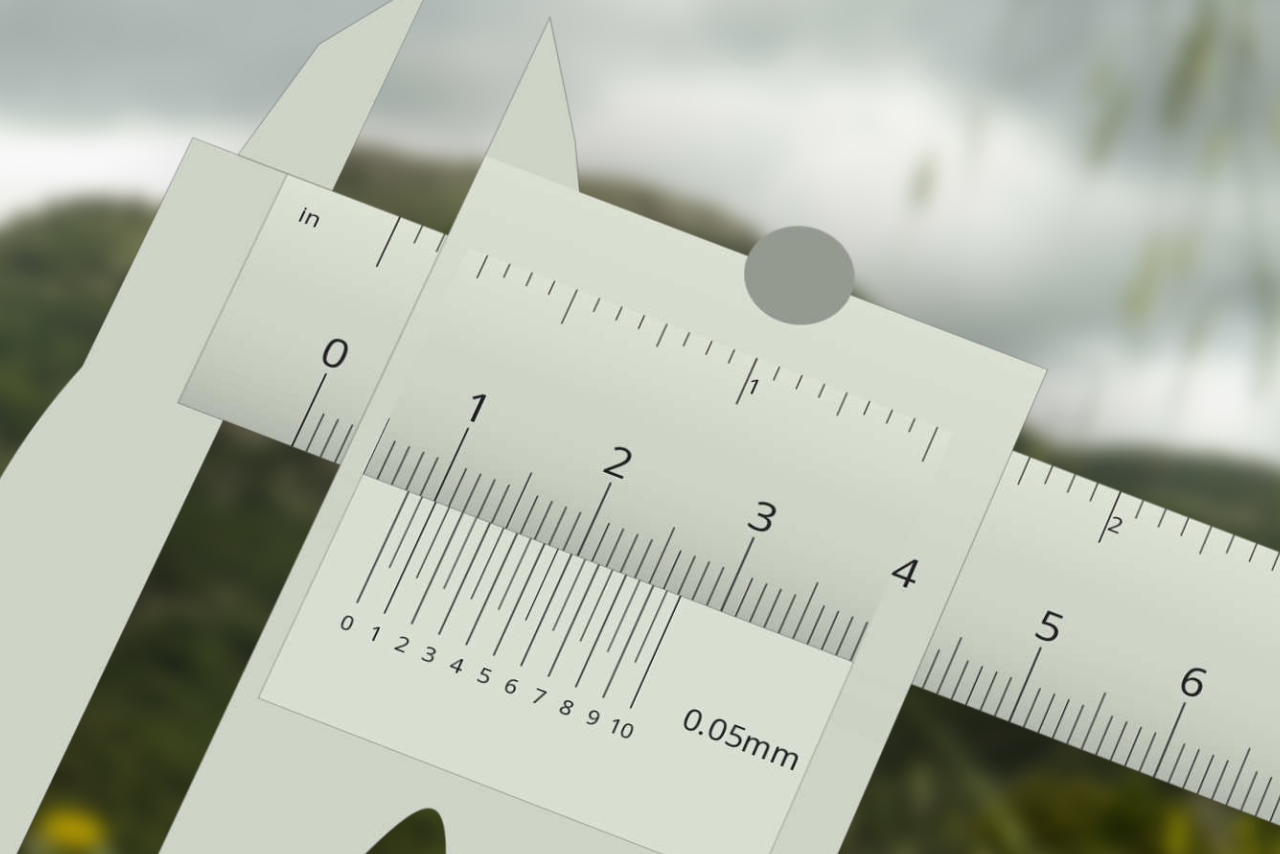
8.2 mm
